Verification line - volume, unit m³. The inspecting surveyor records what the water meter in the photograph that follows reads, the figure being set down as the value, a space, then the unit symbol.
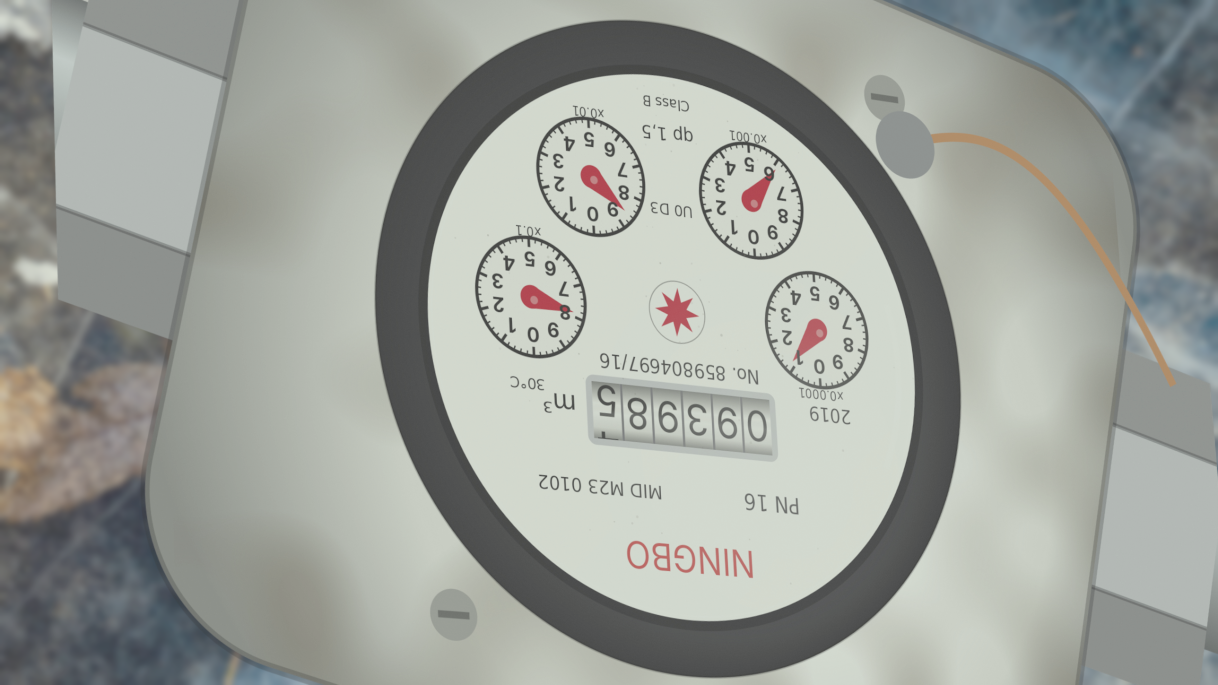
93984.7861 m³
